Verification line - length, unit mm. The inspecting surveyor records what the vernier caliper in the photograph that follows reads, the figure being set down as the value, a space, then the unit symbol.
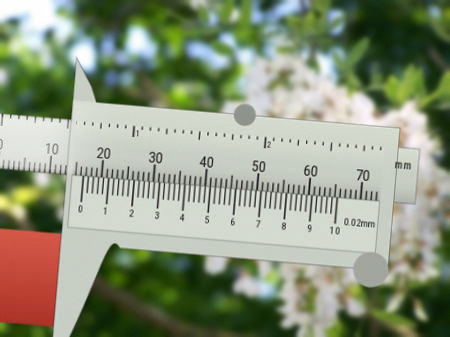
16.5 mm
